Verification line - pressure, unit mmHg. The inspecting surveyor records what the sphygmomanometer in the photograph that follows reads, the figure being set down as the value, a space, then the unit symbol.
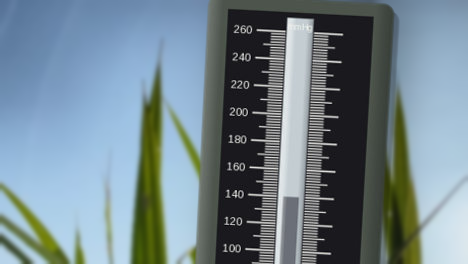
140 mmHg
